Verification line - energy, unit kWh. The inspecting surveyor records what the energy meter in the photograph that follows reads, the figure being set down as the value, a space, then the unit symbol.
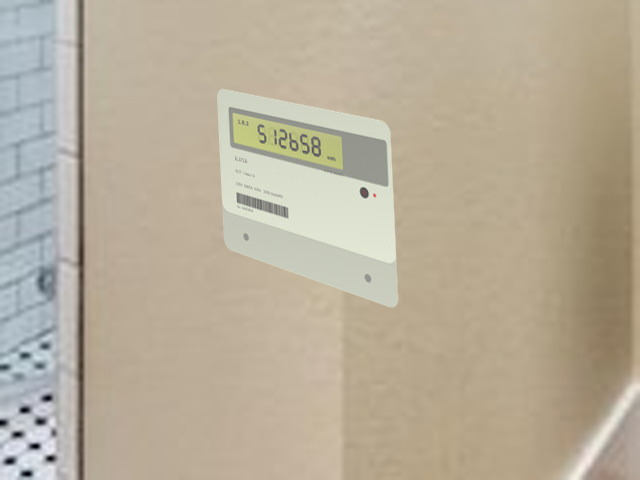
512658 kWh
